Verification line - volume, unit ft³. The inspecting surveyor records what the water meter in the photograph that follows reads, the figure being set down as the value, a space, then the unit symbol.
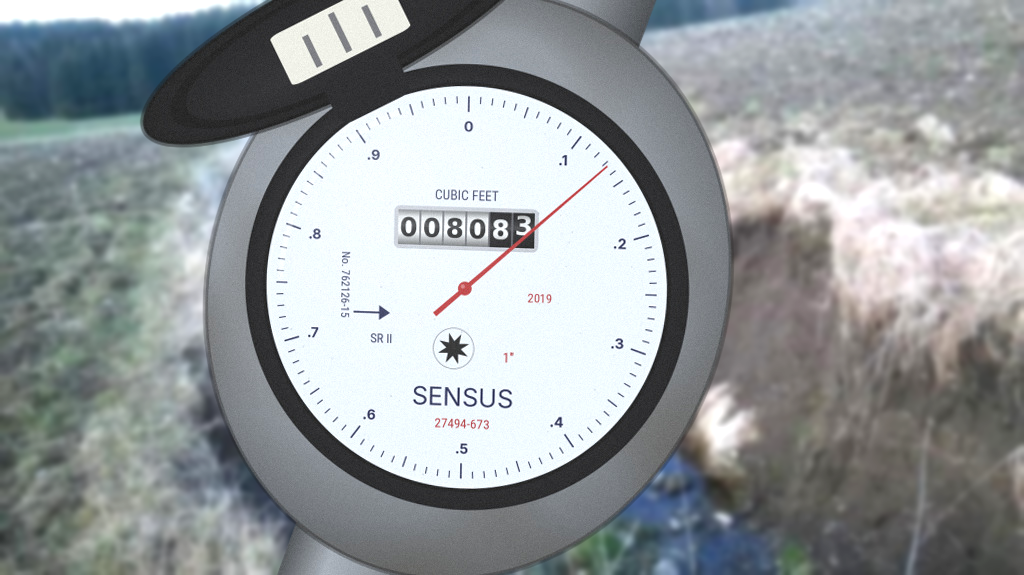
8083.13 ft³
